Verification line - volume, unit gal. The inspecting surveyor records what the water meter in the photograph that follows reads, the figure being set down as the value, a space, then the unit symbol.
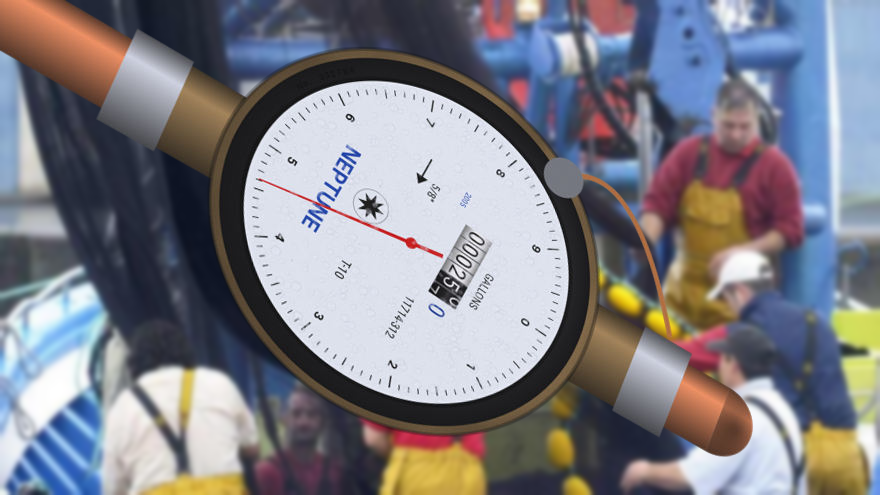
2564.6 gal
